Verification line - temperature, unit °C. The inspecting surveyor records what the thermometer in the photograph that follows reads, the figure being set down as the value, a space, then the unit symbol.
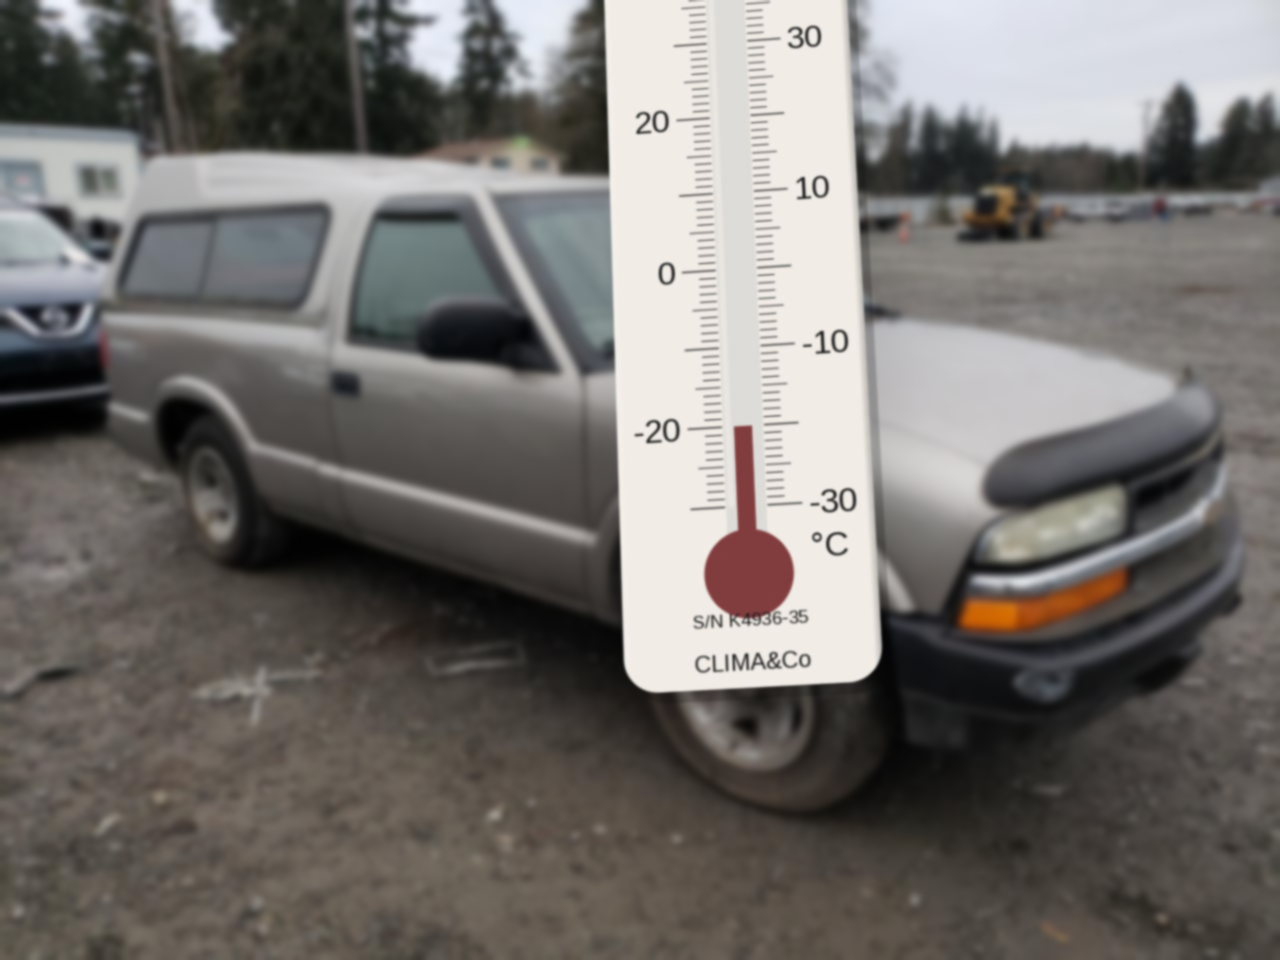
-20 °C
